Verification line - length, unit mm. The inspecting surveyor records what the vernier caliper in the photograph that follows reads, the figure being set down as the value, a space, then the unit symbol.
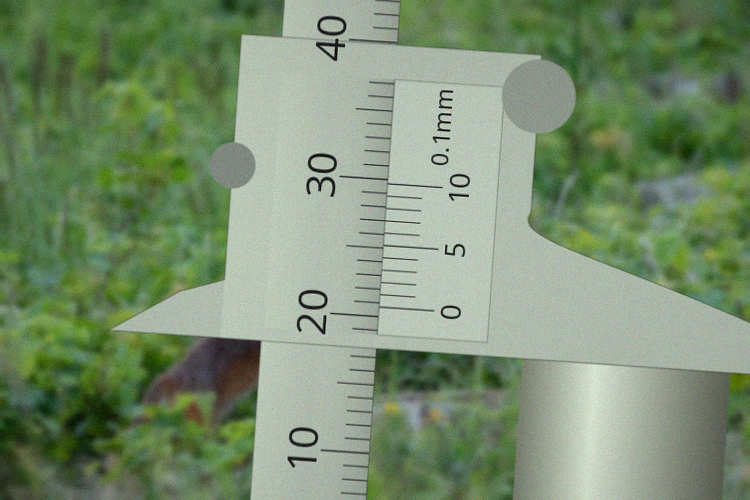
20.7 mm
